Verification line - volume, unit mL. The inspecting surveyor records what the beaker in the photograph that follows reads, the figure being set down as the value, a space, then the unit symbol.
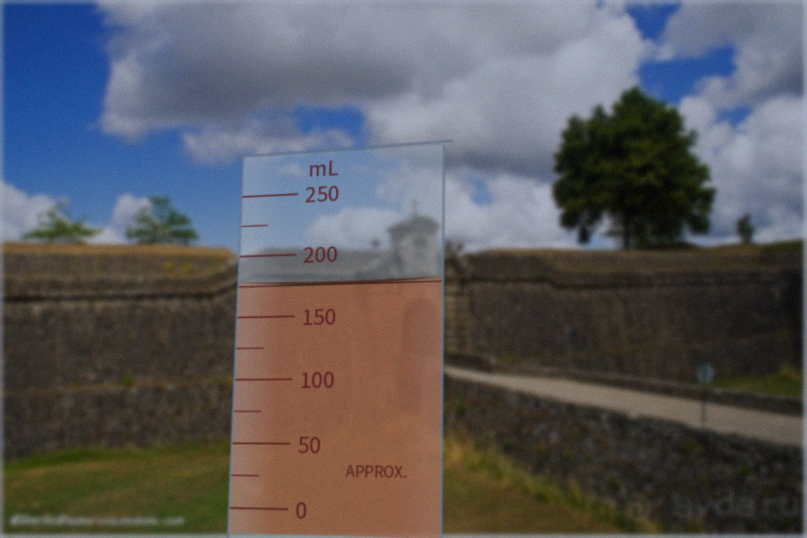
175 mL
